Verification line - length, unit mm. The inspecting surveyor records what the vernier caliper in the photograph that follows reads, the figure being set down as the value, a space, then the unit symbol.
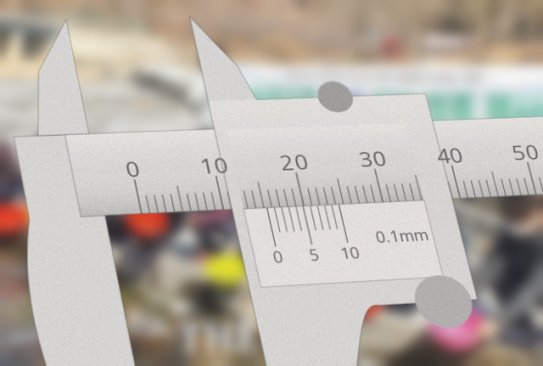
15.4 mm
